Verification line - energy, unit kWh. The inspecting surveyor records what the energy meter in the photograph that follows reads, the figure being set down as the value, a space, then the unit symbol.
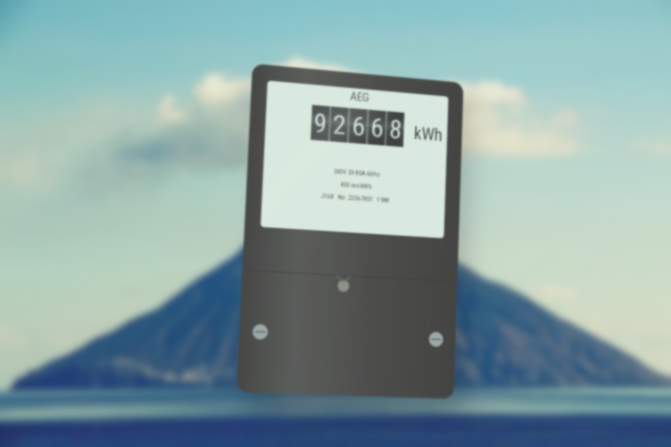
92668 kWh
